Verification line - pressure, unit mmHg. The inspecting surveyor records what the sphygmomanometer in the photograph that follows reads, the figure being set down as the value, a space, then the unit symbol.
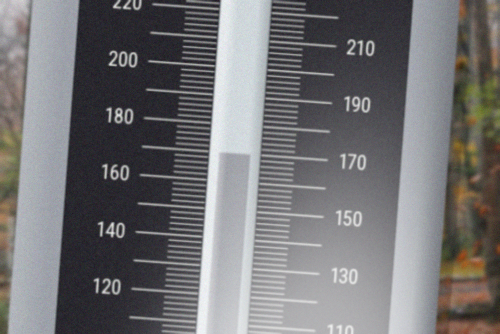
170 mmHg
